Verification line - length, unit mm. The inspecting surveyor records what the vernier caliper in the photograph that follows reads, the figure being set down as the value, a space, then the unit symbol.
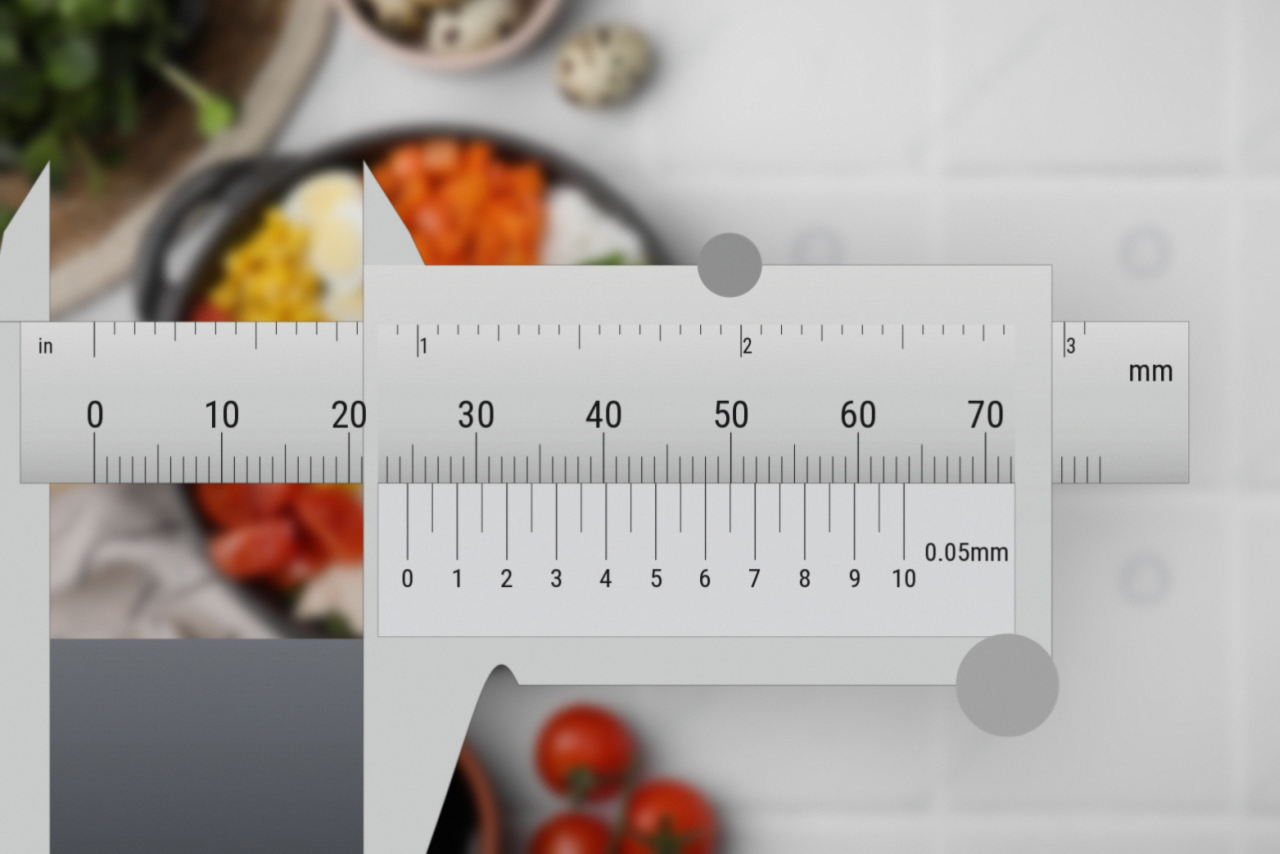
24.6 mm
